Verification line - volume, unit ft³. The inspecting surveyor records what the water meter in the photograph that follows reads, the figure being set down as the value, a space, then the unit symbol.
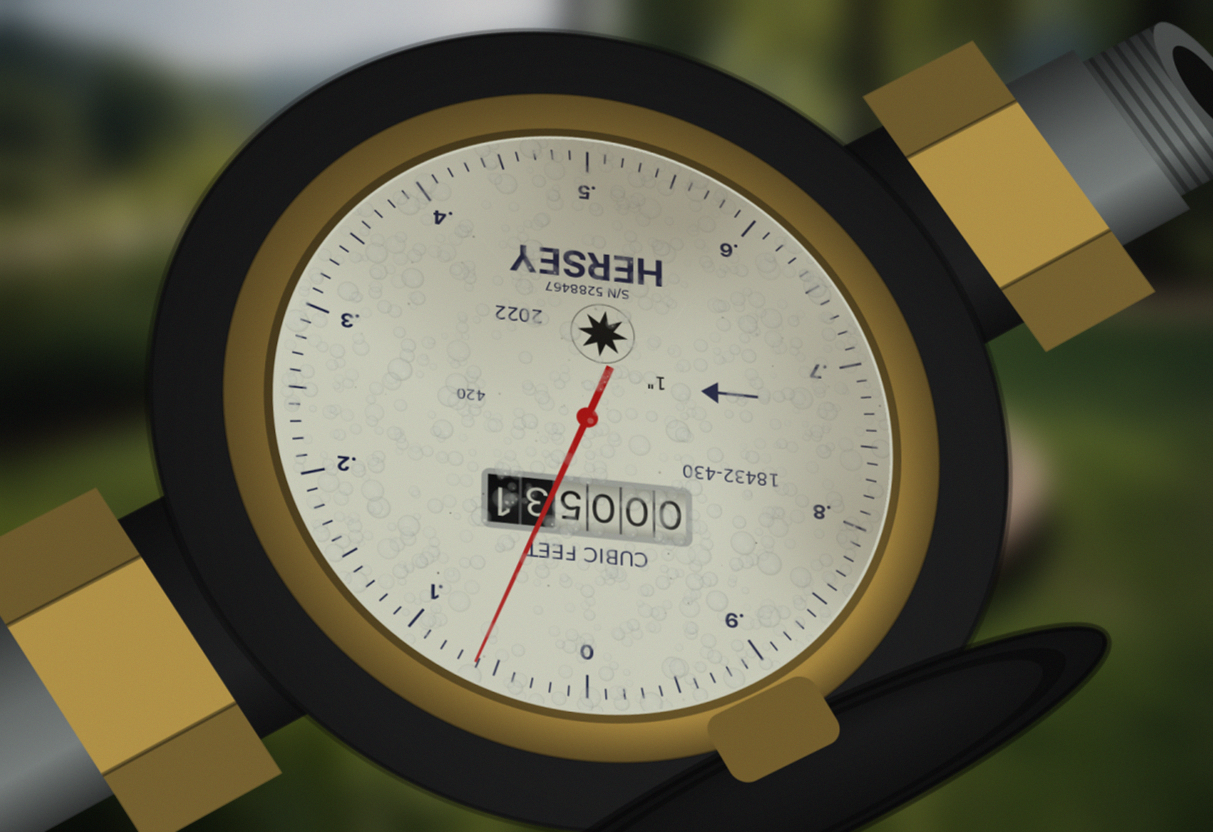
531.06 ft³
